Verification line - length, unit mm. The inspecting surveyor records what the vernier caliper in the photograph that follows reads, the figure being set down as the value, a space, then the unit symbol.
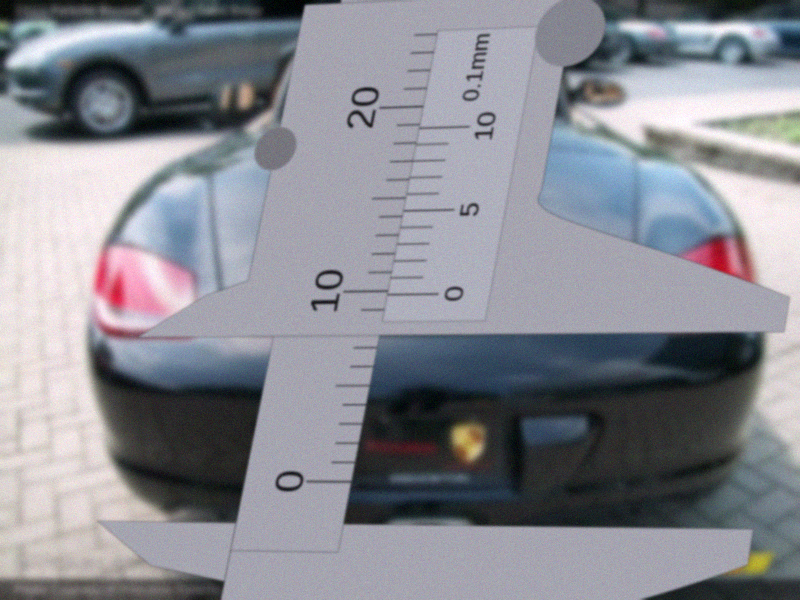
9.8 mm
